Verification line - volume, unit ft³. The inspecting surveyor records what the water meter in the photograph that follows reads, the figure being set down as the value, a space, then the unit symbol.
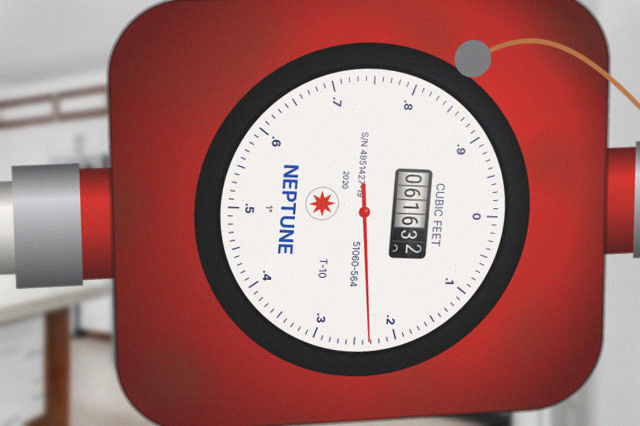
61632.23 ft³
